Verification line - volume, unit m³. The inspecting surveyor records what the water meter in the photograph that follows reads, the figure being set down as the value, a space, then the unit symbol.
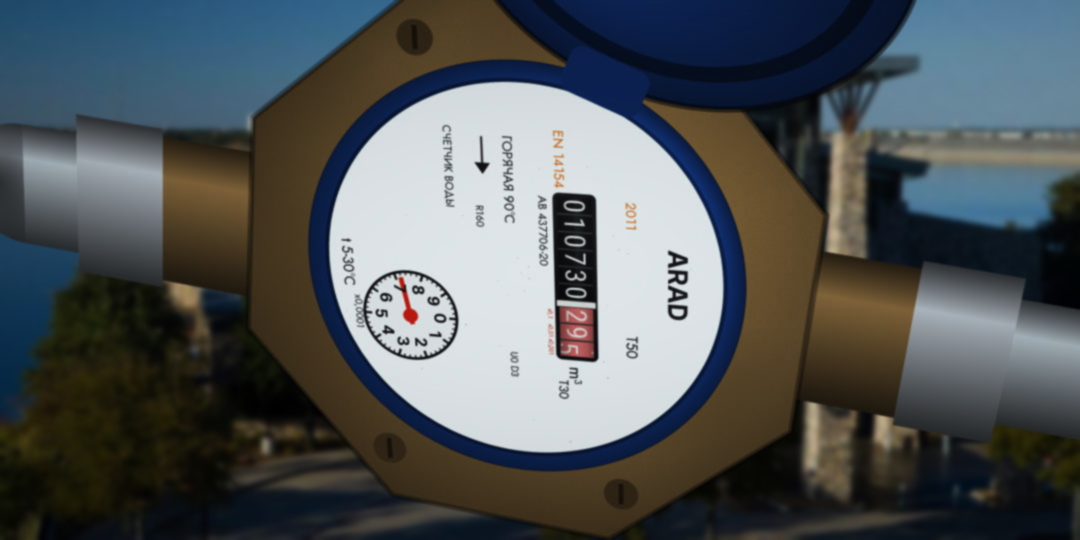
10730.2947 m³
